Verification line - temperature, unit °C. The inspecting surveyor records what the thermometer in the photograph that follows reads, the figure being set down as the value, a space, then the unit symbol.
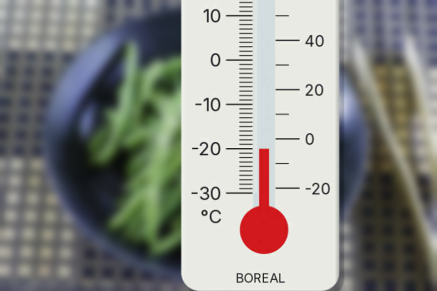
-20 °C
